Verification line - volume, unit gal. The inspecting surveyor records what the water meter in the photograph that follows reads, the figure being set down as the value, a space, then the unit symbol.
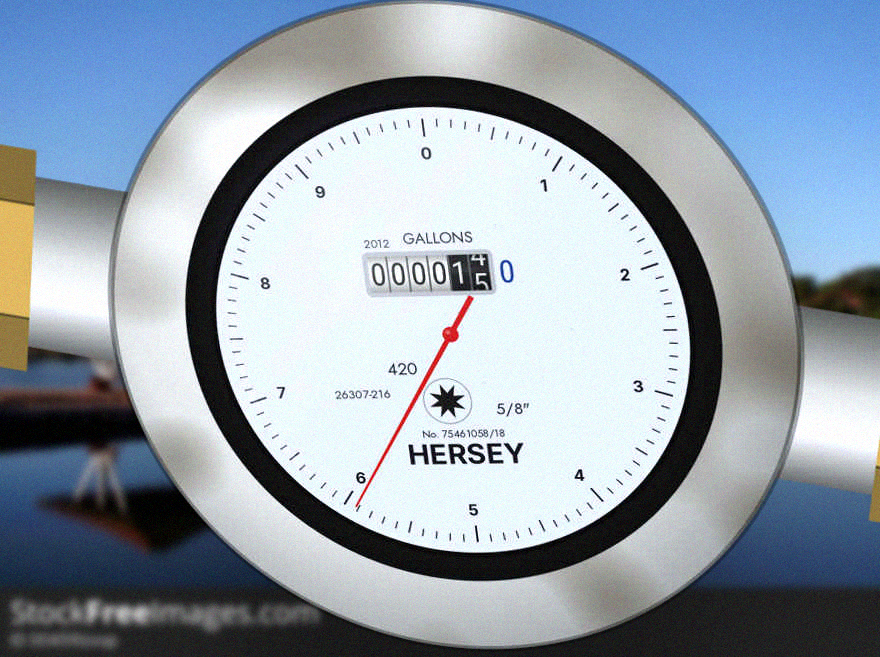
145.9 gal
